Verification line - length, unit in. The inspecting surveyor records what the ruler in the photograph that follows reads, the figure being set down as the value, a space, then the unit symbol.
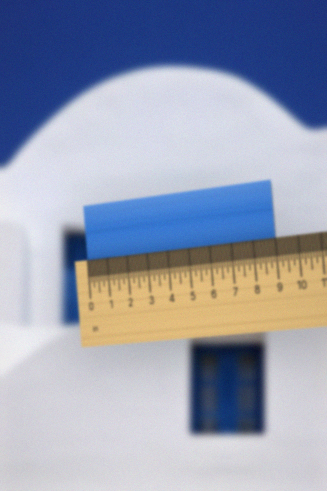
9 in
